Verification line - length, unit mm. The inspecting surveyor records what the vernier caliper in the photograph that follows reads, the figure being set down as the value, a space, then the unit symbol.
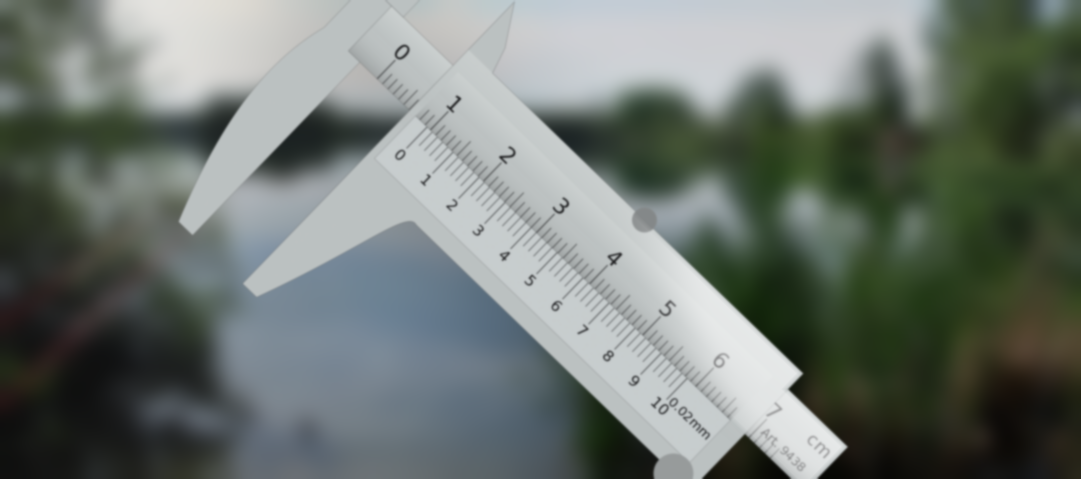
9.4 mm
